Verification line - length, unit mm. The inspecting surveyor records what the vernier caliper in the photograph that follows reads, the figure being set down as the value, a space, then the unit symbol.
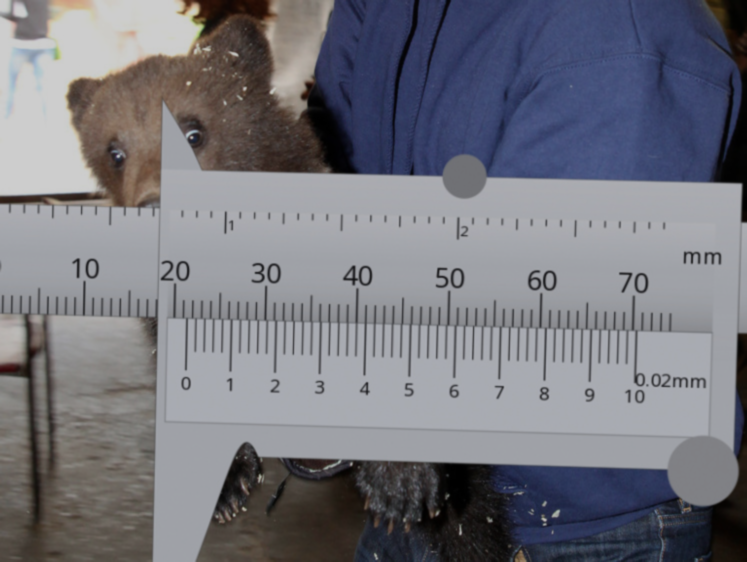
21.4 mm
